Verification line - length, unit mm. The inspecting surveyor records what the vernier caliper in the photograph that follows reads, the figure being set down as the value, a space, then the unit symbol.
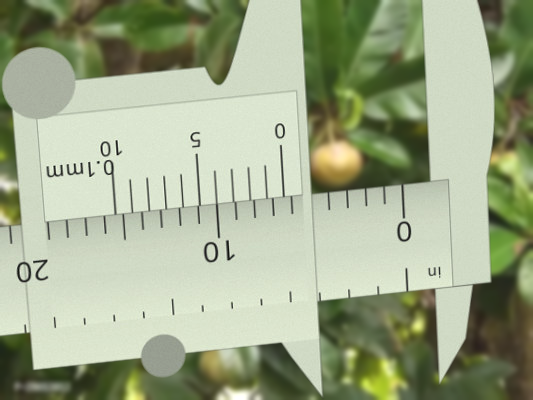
6.4 mm
